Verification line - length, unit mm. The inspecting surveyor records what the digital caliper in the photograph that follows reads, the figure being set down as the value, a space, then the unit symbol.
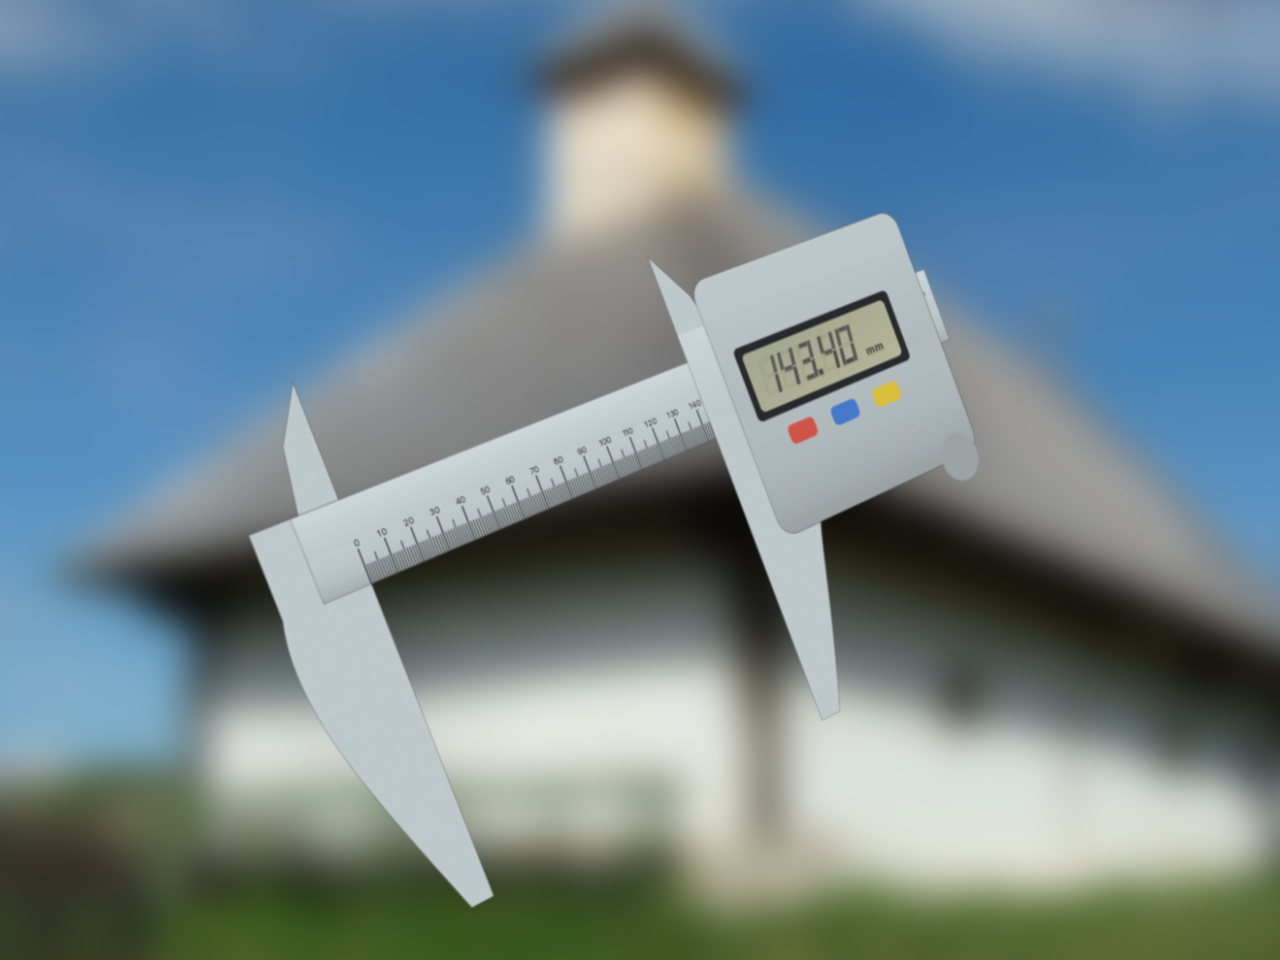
143.40 mm
